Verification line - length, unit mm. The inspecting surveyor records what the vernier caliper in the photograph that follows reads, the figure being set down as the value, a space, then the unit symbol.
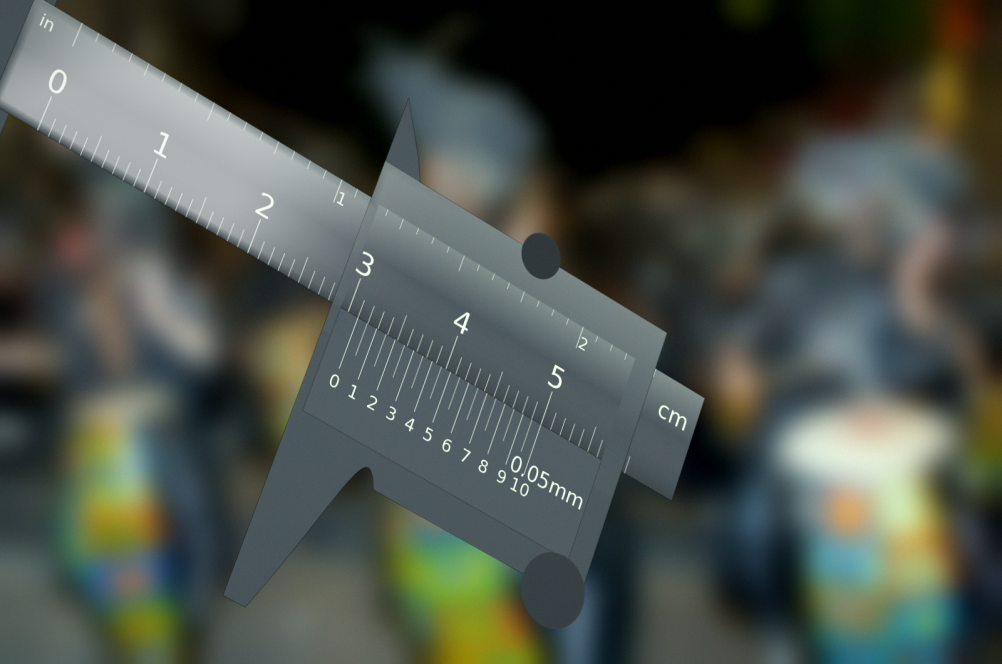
31.0 mm
